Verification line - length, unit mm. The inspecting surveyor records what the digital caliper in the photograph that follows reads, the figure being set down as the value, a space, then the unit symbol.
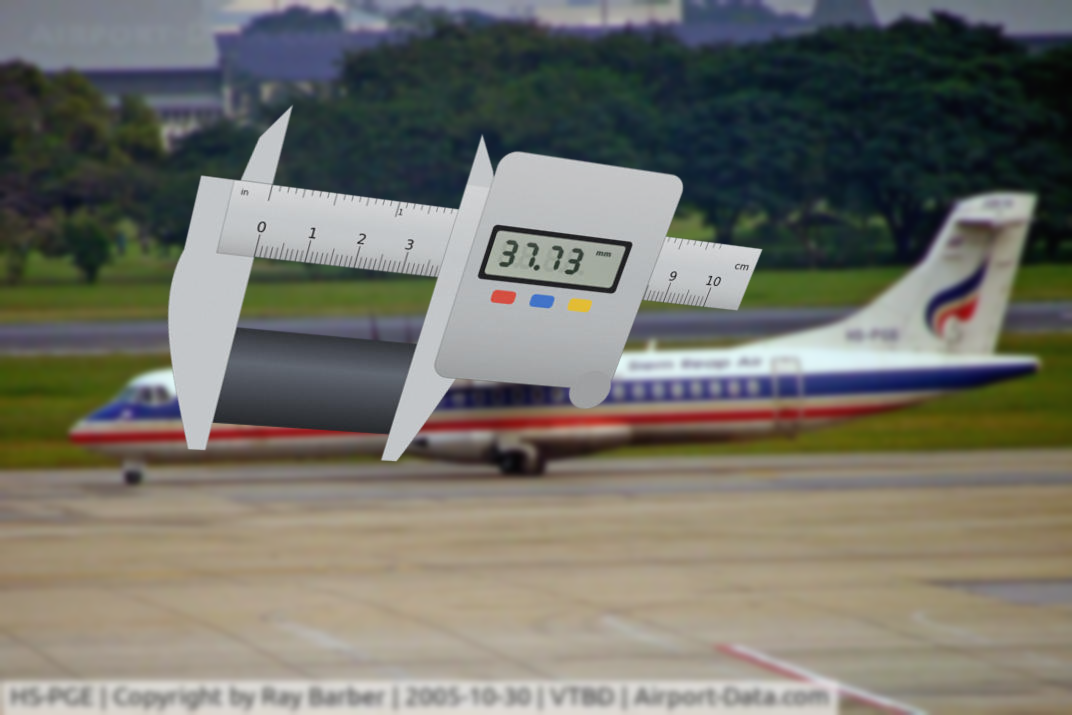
37.73 mm
